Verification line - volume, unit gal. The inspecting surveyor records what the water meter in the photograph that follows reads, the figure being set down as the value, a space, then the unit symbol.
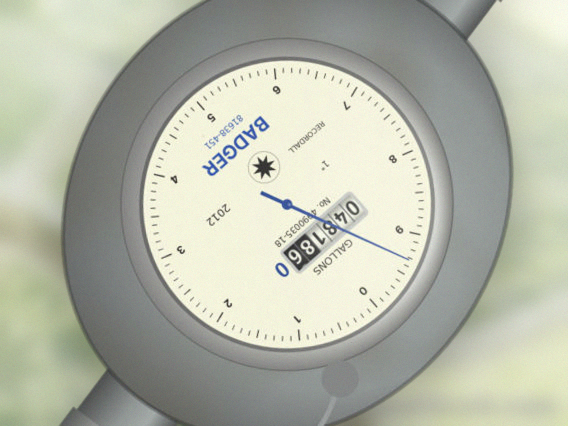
481859.3 gal
